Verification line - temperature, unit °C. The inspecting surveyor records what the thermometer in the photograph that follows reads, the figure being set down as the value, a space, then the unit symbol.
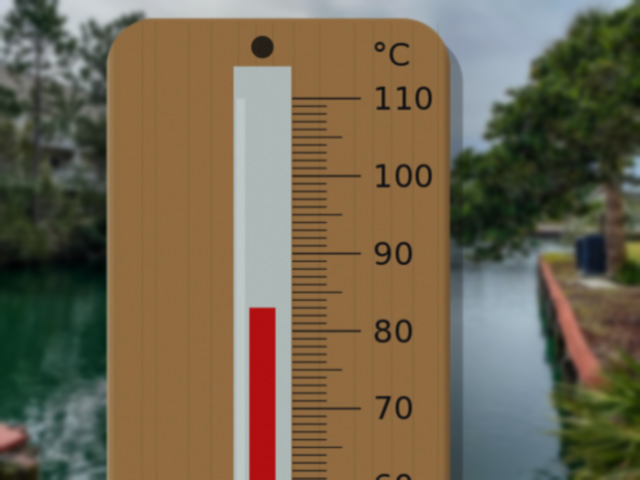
83 °C
